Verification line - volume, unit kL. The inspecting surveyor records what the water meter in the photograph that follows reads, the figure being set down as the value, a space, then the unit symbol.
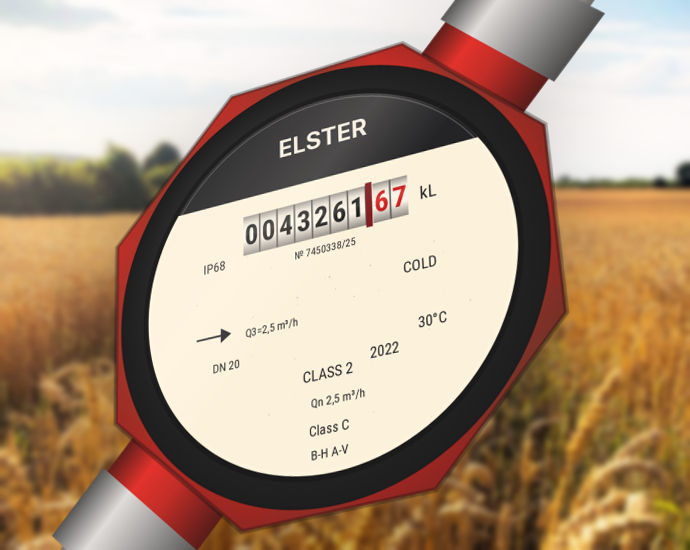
43261.67 kL
